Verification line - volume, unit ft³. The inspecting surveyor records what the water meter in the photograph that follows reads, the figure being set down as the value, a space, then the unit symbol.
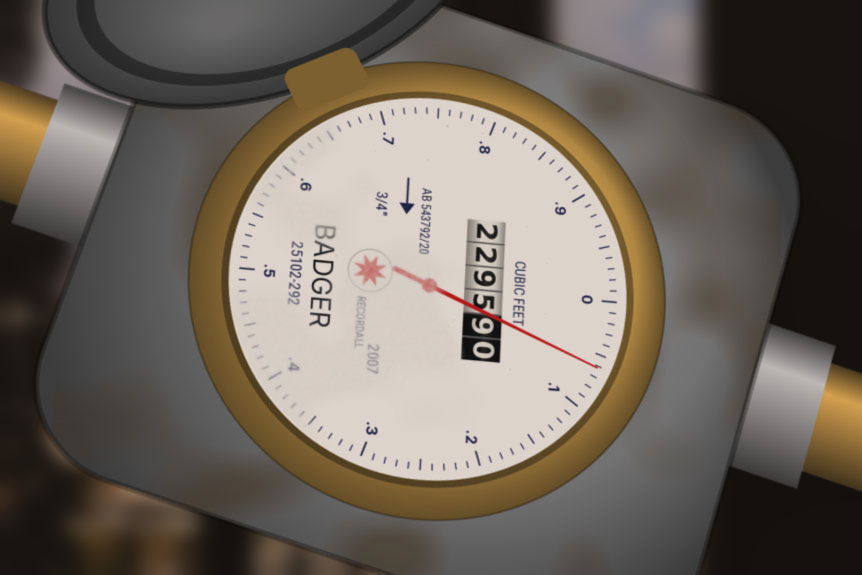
229590.06 ft³
